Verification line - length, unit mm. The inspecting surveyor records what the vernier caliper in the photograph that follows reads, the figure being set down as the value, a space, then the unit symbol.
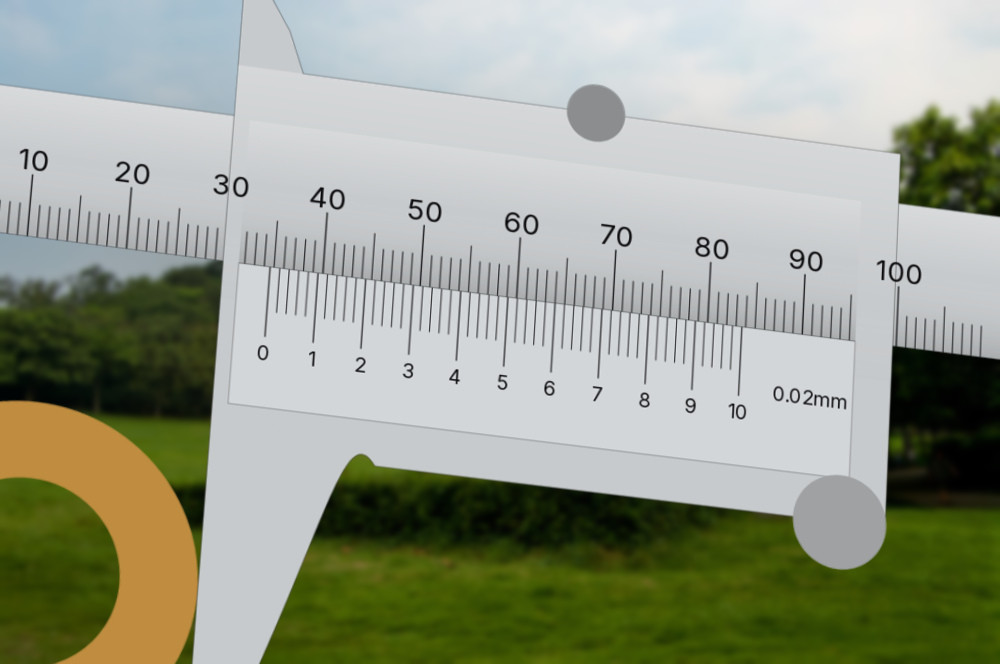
34.6 mm
